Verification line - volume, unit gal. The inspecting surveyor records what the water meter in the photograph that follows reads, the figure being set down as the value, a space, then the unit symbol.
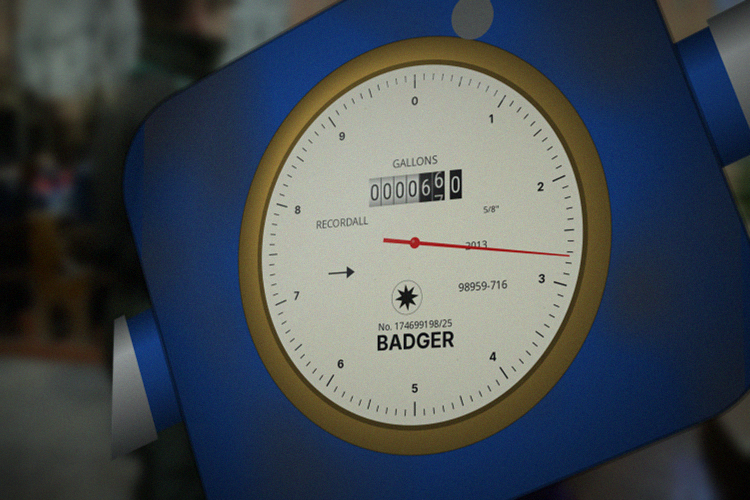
662.7 gal
